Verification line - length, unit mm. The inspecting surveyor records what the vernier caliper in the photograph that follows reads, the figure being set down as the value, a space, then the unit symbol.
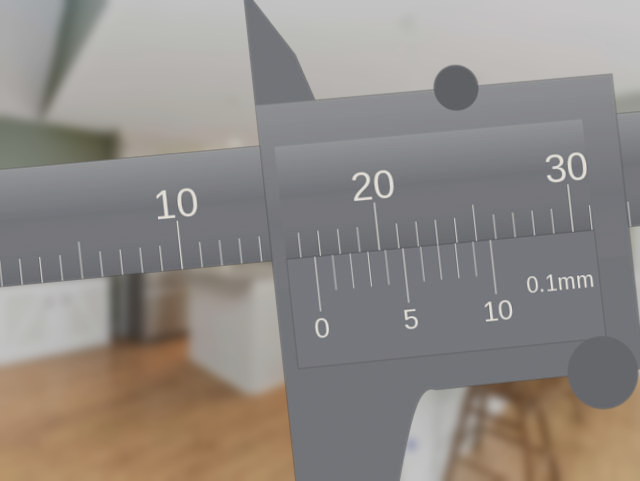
16.7 mm
